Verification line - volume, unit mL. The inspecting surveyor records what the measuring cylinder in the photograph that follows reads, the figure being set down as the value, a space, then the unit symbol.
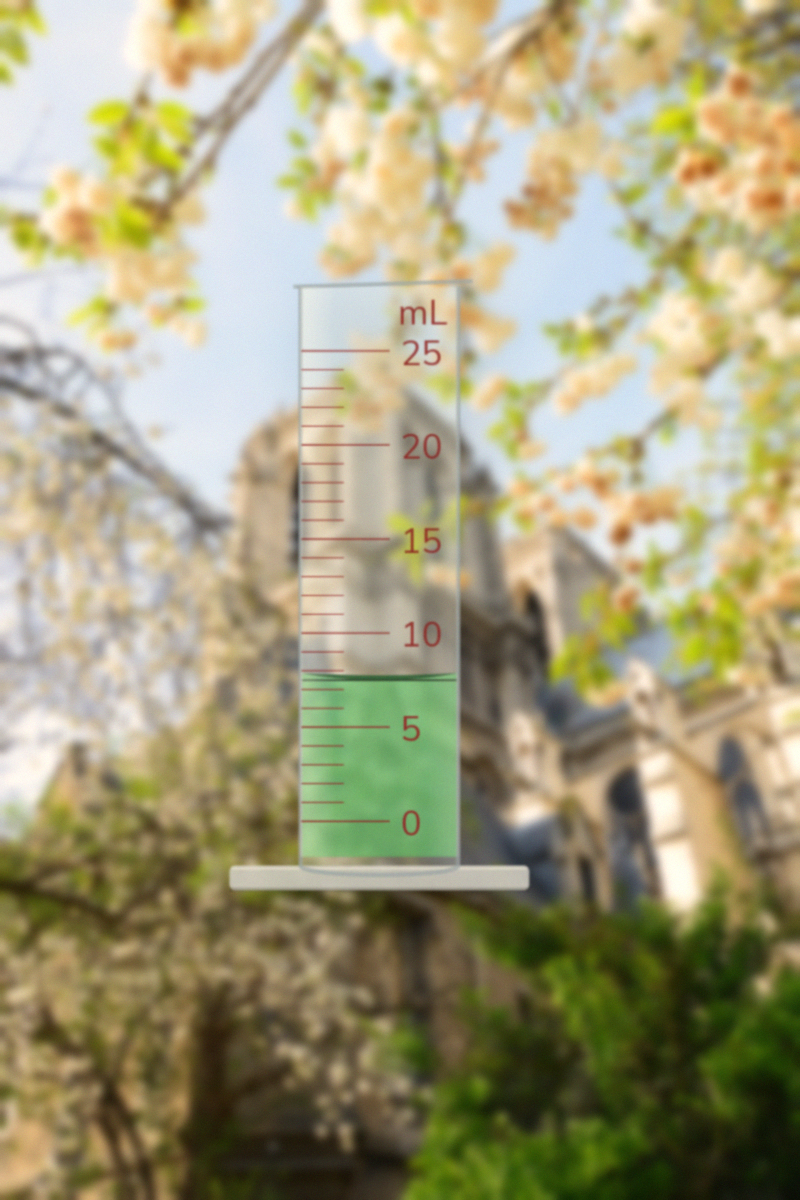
7.5 mL
